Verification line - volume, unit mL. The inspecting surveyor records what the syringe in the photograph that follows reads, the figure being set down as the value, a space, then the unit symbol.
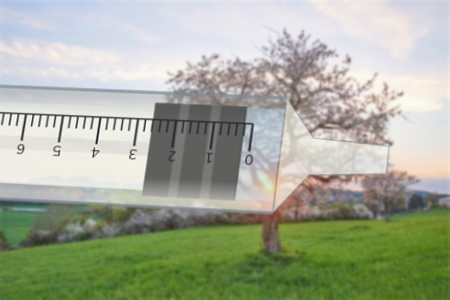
0.2 mL
